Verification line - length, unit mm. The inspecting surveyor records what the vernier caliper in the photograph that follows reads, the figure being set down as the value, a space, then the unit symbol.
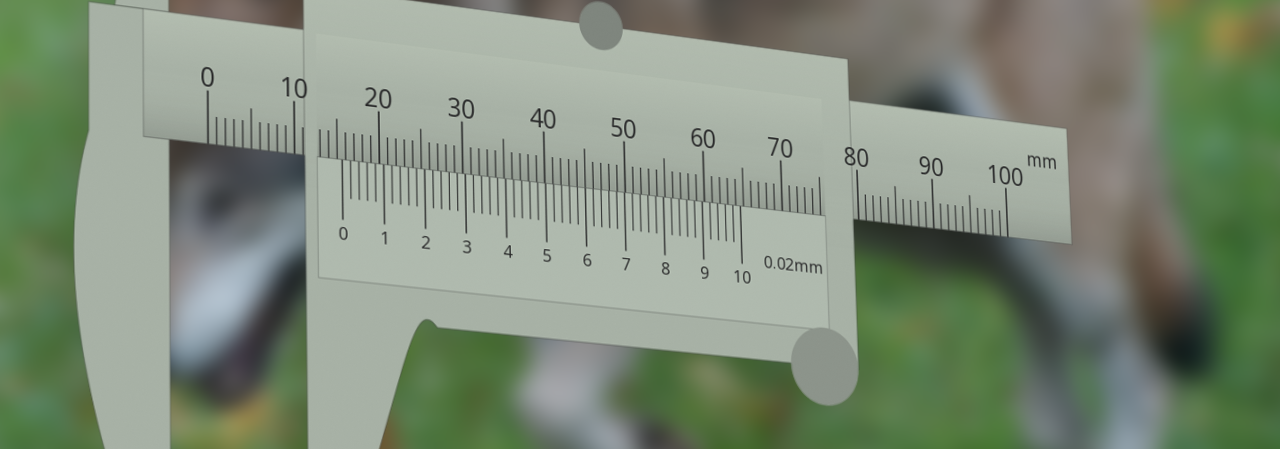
15.6 mm
